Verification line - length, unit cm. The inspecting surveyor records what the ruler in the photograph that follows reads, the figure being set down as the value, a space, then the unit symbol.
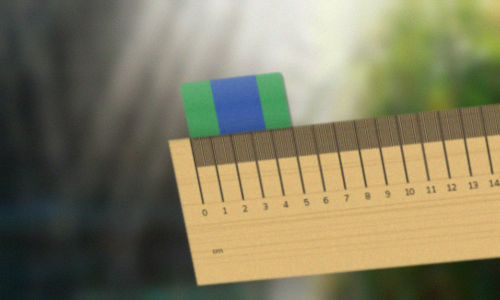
5 cm
